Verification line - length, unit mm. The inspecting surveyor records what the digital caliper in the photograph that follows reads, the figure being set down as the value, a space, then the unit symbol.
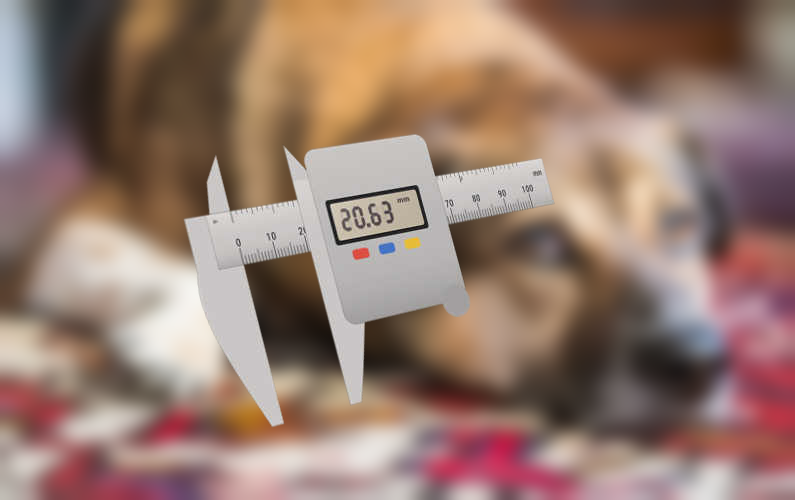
20.63 mm
